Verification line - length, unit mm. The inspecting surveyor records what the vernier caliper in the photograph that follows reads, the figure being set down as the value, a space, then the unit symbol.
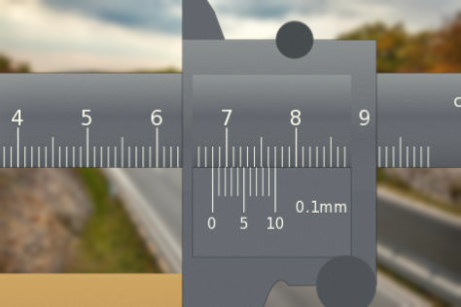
68.0 mm
